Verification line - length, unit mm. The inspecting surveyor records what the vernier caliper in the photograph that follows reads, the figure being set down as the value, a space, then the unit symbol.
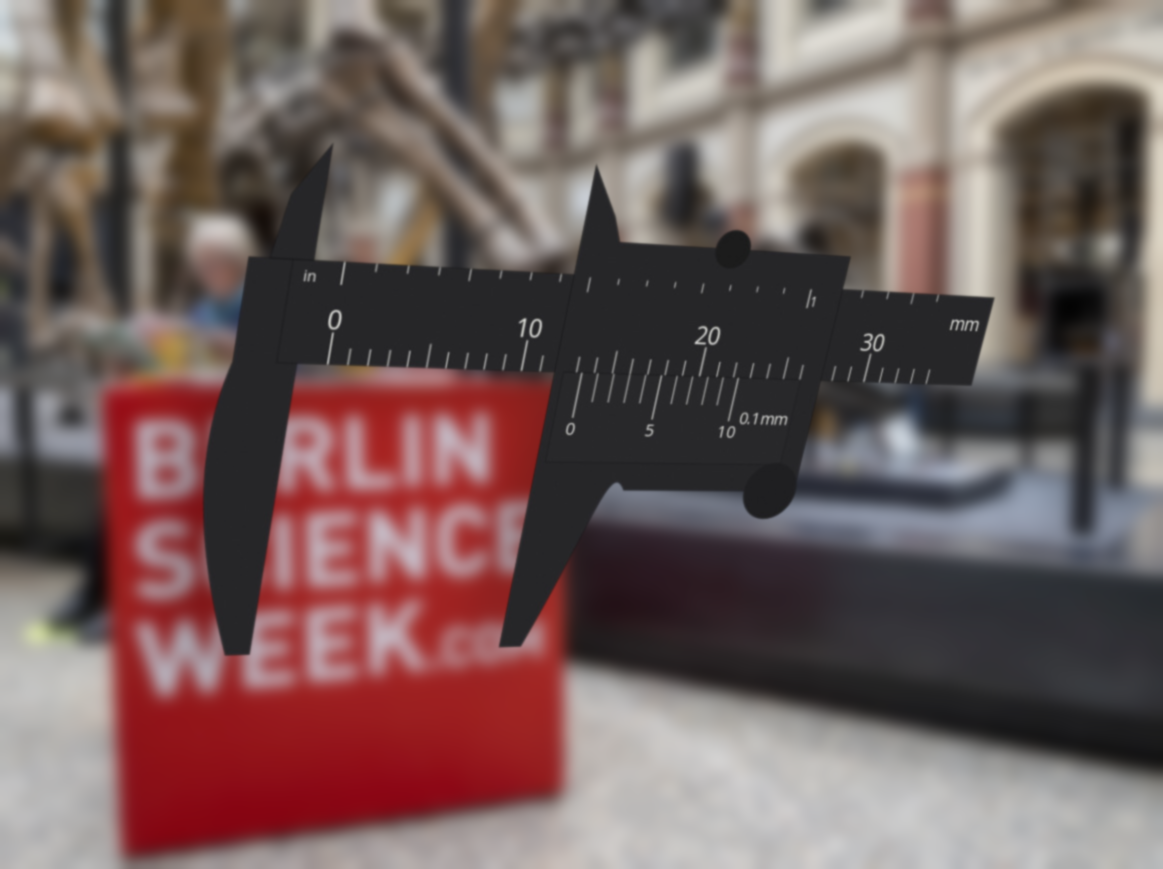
13.3 mm
